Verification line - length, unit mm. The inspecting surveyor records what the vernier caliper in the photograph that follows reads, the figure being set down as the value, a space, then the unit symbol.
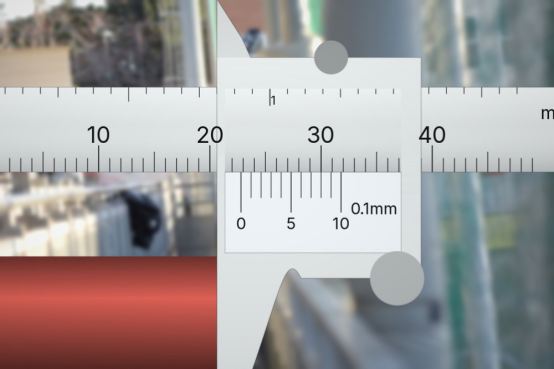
22.8 mm
